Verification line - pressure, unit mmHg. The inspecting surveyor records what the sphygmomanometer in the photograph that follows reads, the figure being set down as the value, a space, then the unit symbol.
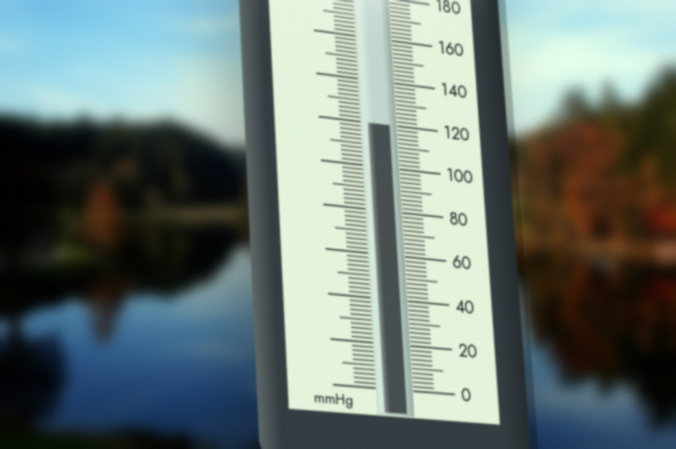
120 mmHg
